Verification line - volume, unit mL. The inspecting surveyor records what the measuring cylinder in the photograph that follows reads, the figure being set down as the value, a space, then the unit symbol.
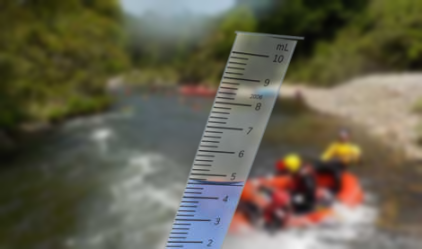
4.6 mL
